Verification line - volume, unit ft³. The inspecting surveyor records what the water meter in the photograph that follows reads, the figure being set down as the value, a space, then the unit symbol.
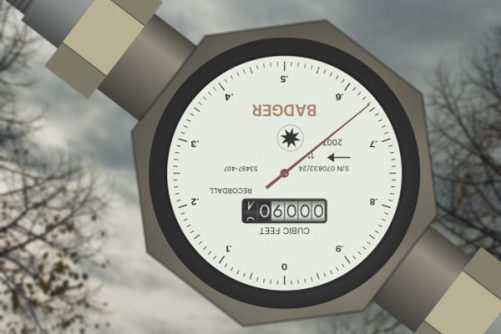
903.64 ft³
